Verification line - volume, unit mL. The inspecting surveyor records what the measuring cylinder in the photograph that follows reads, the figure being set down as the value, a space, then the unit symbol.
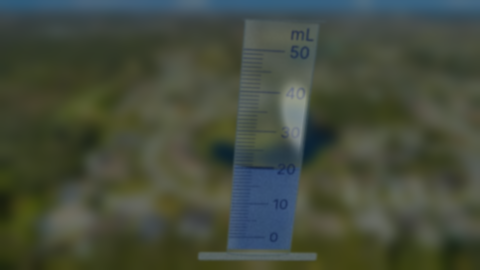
20 mL
